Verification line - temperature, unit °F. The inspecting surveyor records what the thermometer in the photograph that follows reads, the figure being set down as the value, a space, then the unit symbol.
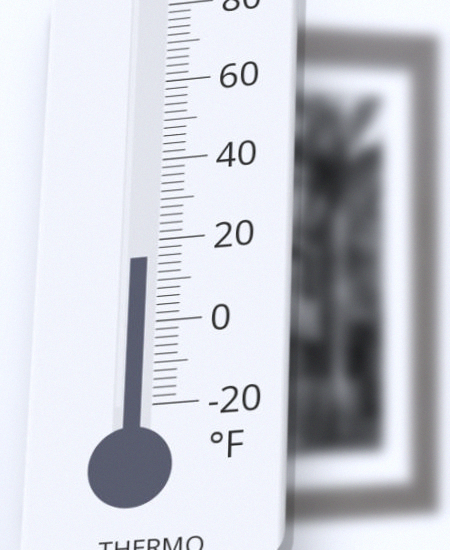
16 °F
